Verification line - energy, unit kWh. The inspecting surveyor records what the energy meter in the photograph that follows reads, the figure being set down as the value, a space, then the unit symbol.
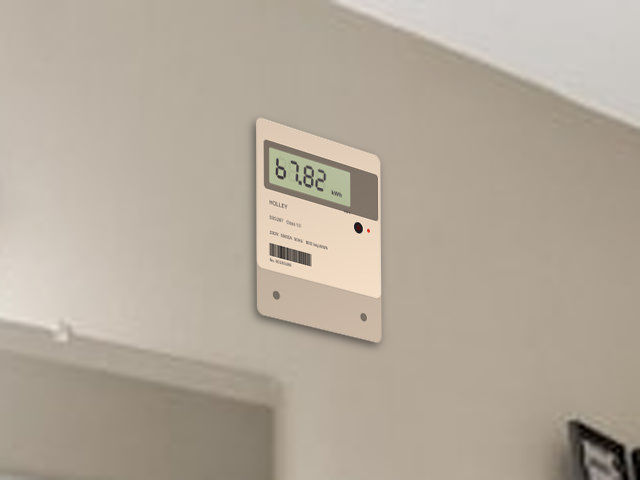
67.82 kWh
